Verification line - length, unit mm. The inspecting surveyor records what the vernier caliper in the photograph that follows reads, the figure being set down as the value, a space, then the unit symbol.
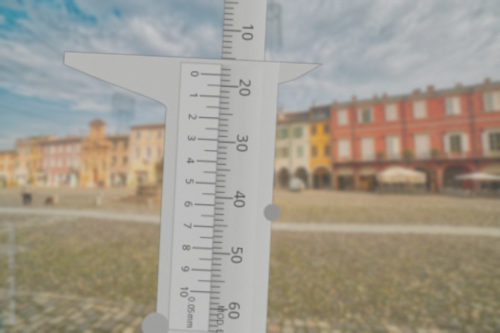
18.0 mm
